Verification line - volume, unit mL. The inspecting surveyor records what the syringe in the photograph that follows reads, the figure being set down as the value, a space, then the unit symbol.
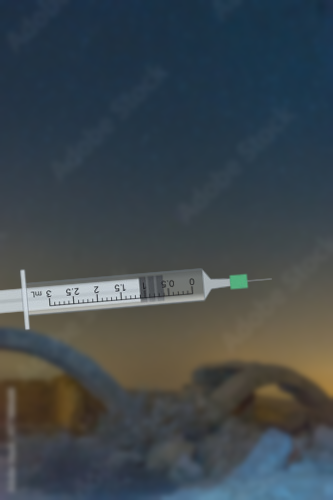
0.6 mL
